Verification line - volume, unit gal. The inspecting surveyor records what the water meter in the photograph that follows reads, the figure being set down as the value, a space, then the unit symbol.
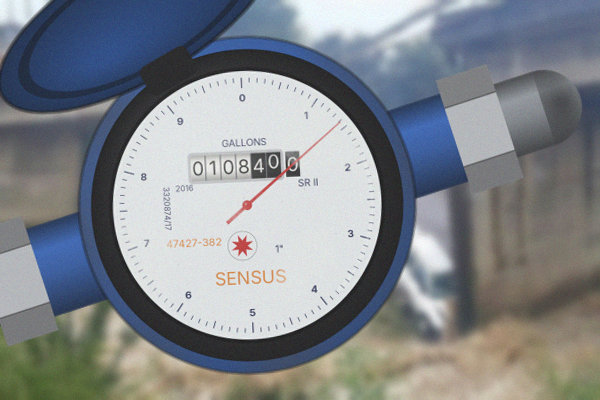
108401.4 gal
